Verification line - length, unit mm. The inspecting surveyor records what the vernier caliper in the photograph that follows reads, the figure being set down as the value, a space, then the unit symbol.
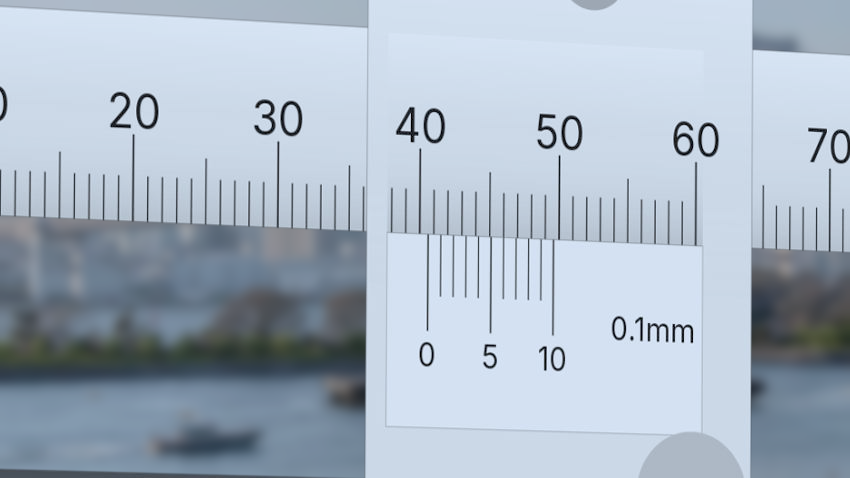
40.6 mm
